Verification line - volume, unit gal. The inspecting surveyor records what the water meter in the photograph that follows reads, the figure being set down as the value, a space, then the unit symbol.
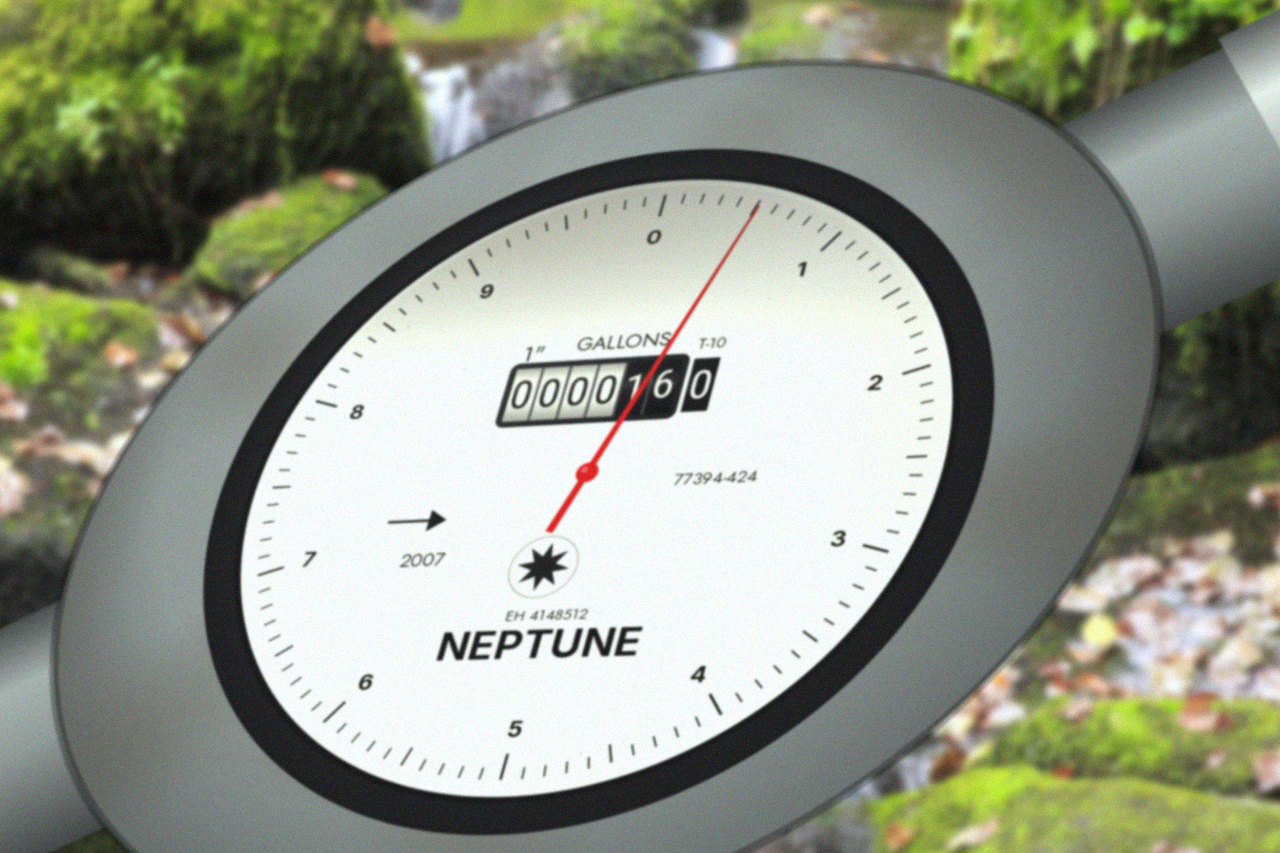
160.5 gal
